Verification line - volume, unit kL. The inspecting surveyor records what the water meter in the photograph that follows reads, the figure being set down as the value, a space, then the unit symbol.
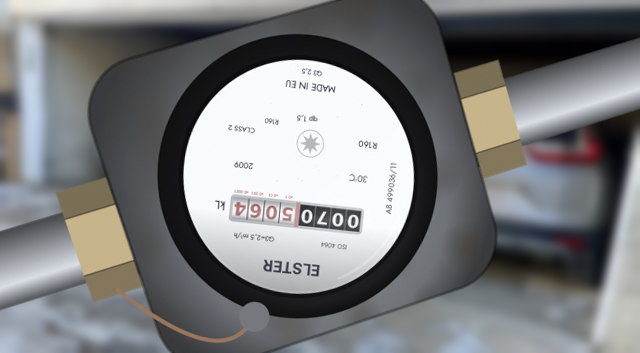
70.5064 kL
